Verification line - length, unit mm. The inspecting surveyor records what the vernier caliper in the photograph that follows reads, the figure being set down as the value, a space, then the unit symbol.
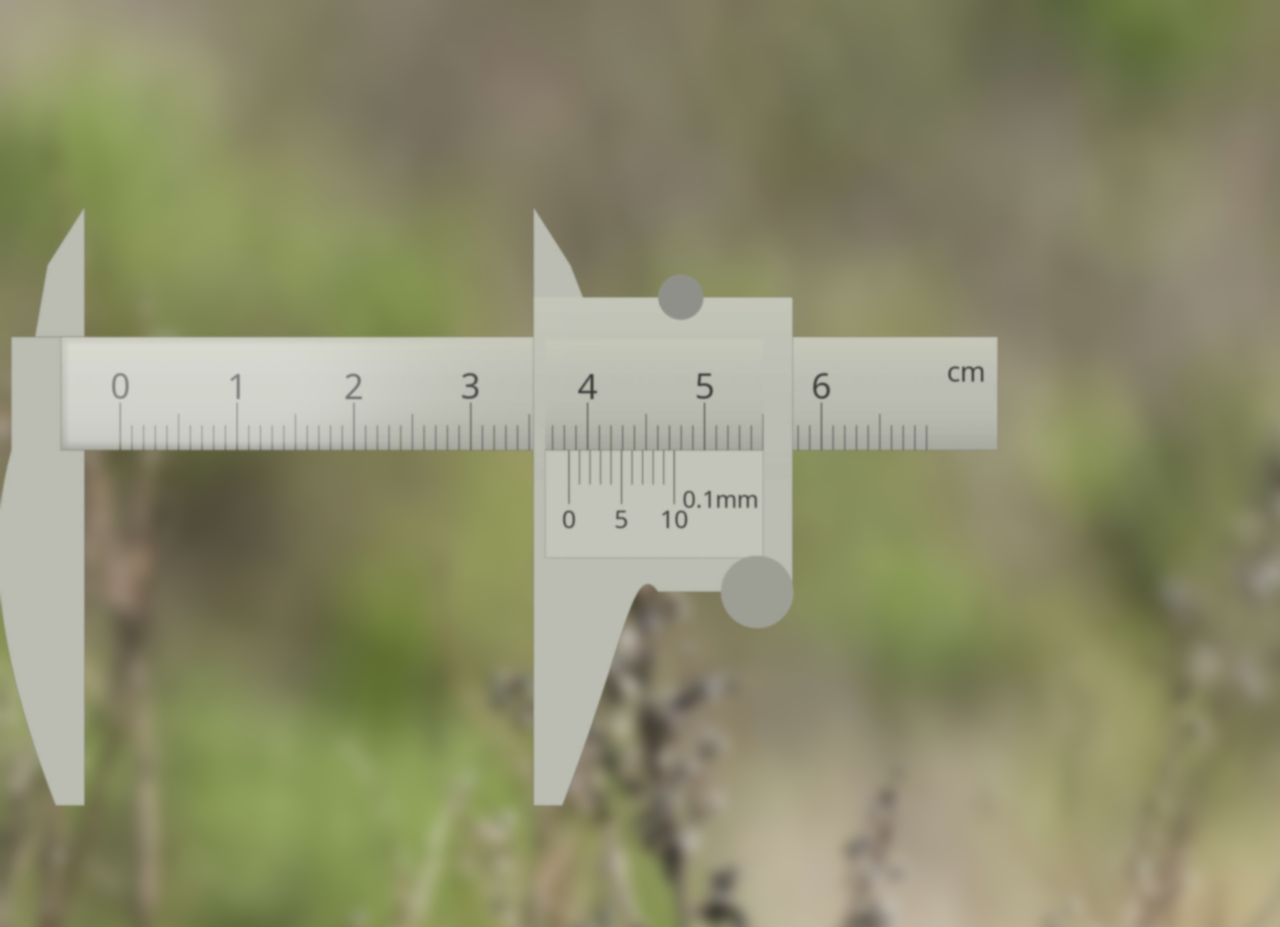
38.4 mm
